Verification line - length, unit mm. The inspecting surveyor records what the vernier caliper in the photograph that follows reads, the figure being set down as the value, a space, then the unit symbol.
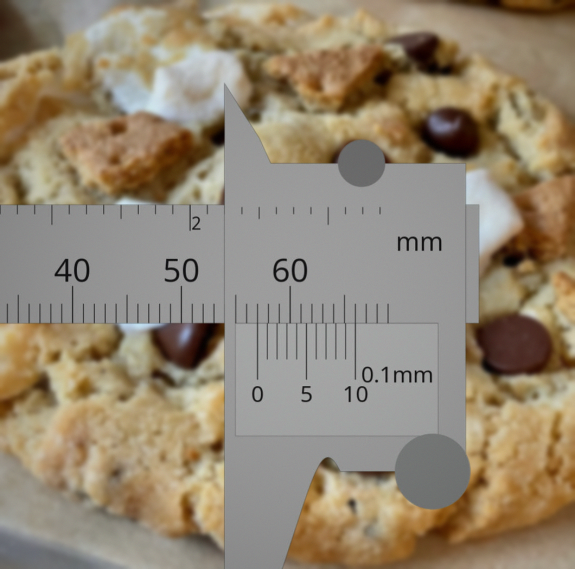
57.0 mm
